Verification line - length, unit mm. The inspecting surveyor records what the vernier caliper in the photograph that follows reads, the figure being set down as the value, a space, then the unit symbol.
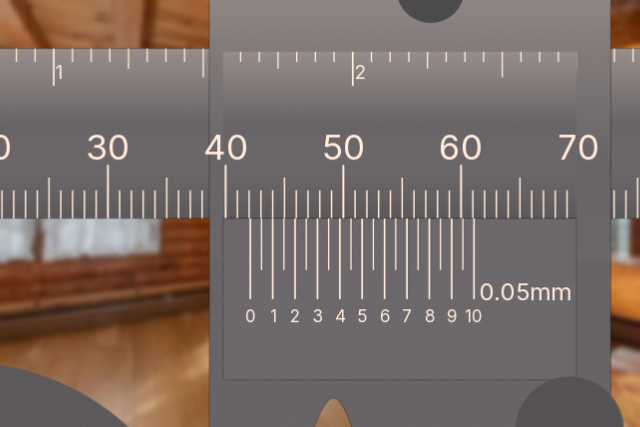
42.1 mm
